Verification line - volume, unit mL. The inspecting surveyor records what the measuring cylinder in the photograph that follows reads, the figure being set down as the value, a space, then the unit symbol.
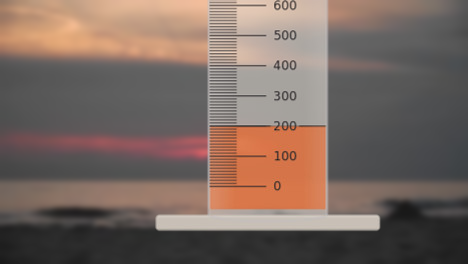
200 mL
